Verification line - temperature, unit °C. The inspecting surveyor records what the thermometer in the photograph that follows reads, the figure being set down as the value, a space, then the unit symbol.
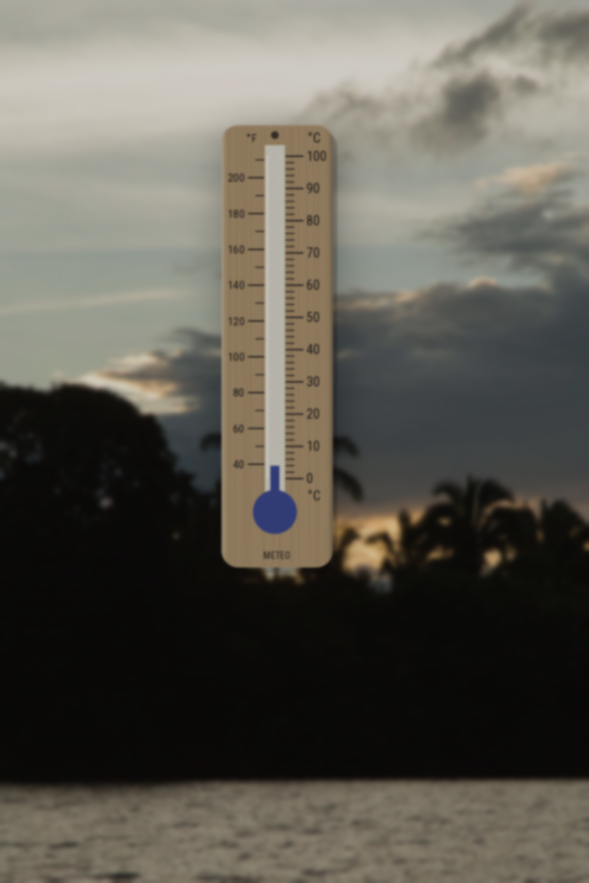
4 °C
